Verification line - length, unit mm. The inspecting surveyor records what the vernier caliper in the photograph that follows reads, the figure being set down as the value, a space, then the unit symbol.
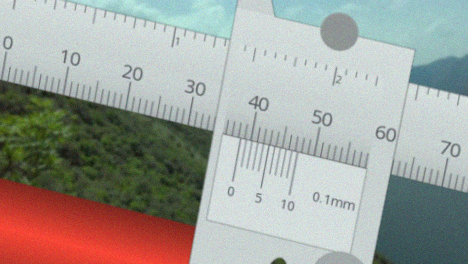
38.4 mm
